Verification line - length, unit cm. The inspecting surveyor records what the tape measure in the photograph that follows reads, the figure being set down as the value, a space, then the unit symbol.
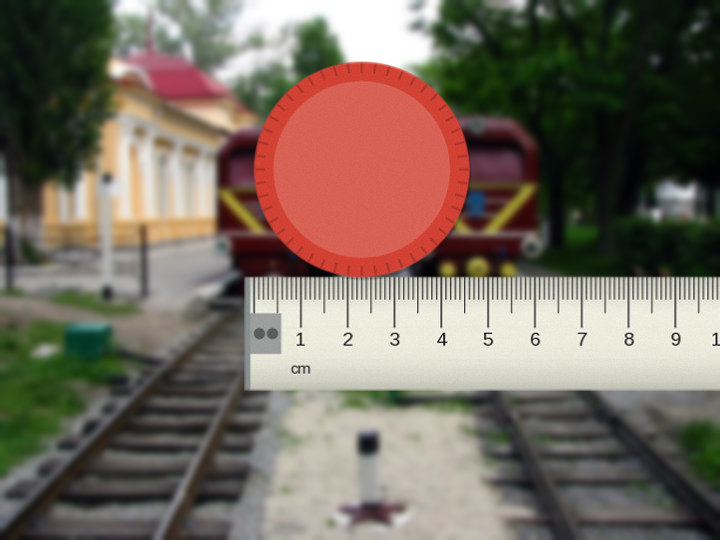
4.6 cm
